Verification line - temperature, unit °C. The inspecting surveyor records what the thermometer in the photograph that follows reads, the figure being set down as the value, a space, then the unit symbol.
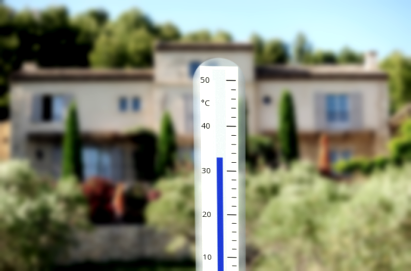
33 °C
